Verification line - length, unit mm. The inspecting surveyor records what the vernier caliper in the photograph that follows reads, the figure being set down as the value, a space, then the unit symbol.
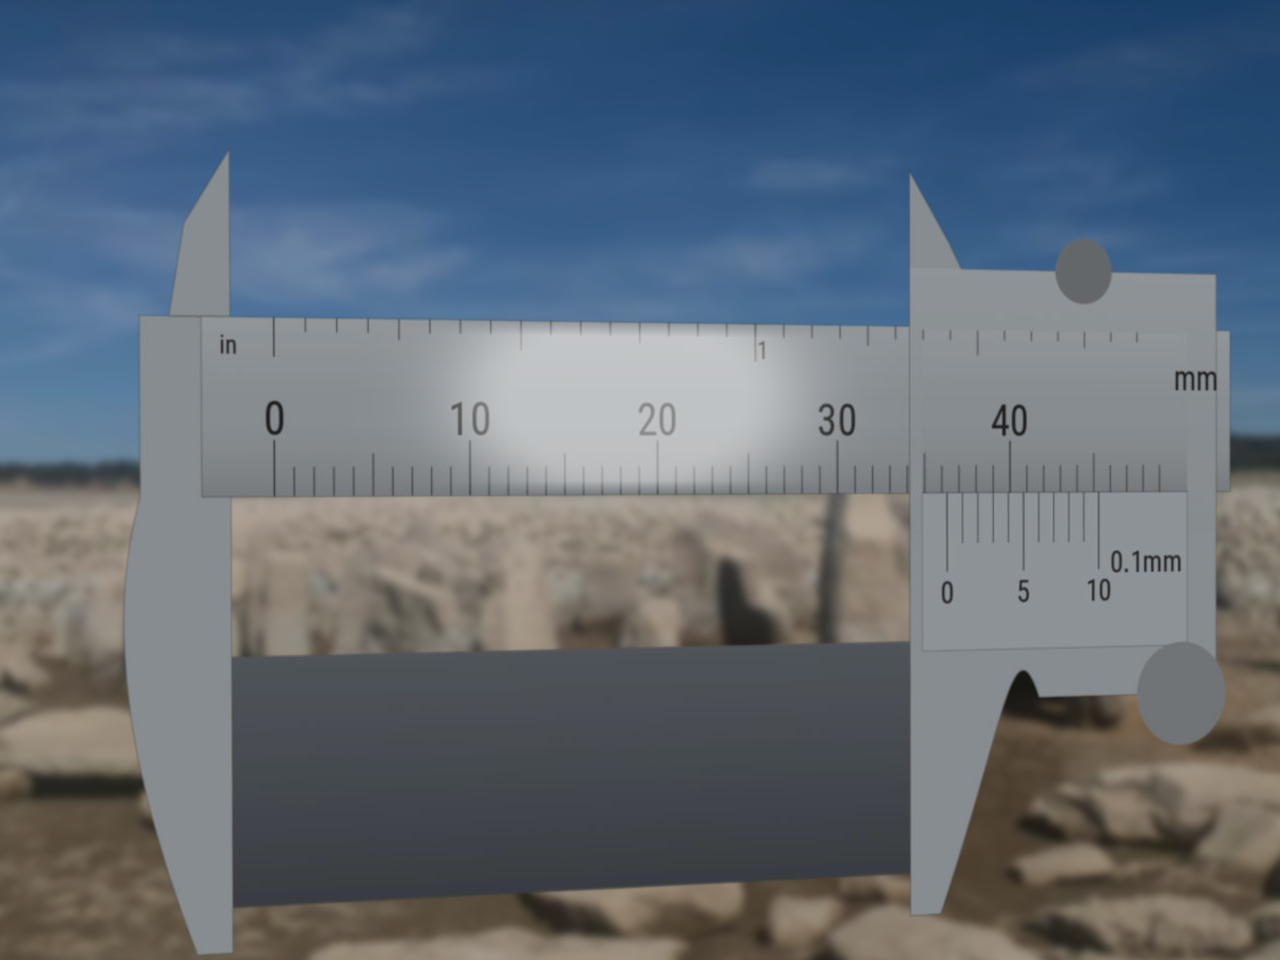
36.3 mm
